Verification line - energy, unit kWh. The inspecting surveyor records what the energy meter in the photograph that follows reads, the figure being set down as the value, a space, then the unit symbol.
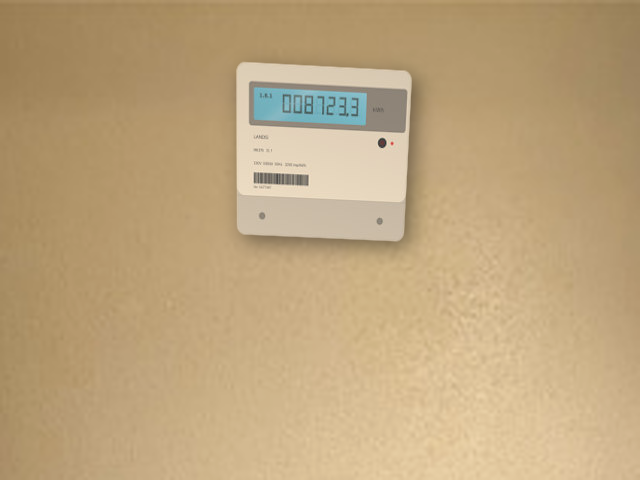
8723.3 kWh
